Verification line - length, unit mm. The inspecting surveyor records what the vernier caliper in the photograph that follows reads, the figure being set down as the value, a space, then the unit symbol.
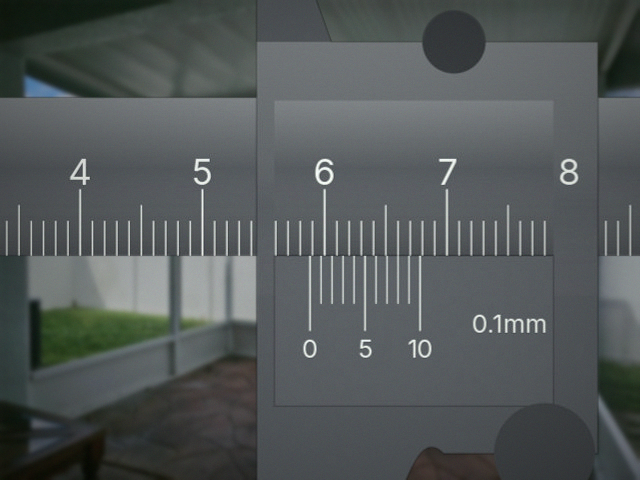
58.8 mm
